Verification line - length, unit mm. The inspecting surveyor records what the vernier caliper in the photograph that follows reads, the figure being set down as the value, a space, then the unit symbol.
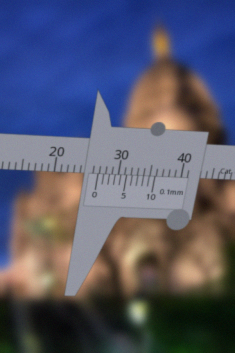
26.8 mm
